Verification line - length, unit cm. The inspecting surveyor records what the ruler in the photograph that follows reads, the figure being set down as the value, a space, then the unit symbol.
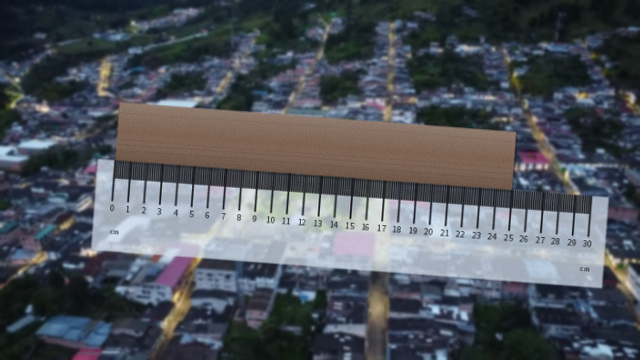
25 cm
